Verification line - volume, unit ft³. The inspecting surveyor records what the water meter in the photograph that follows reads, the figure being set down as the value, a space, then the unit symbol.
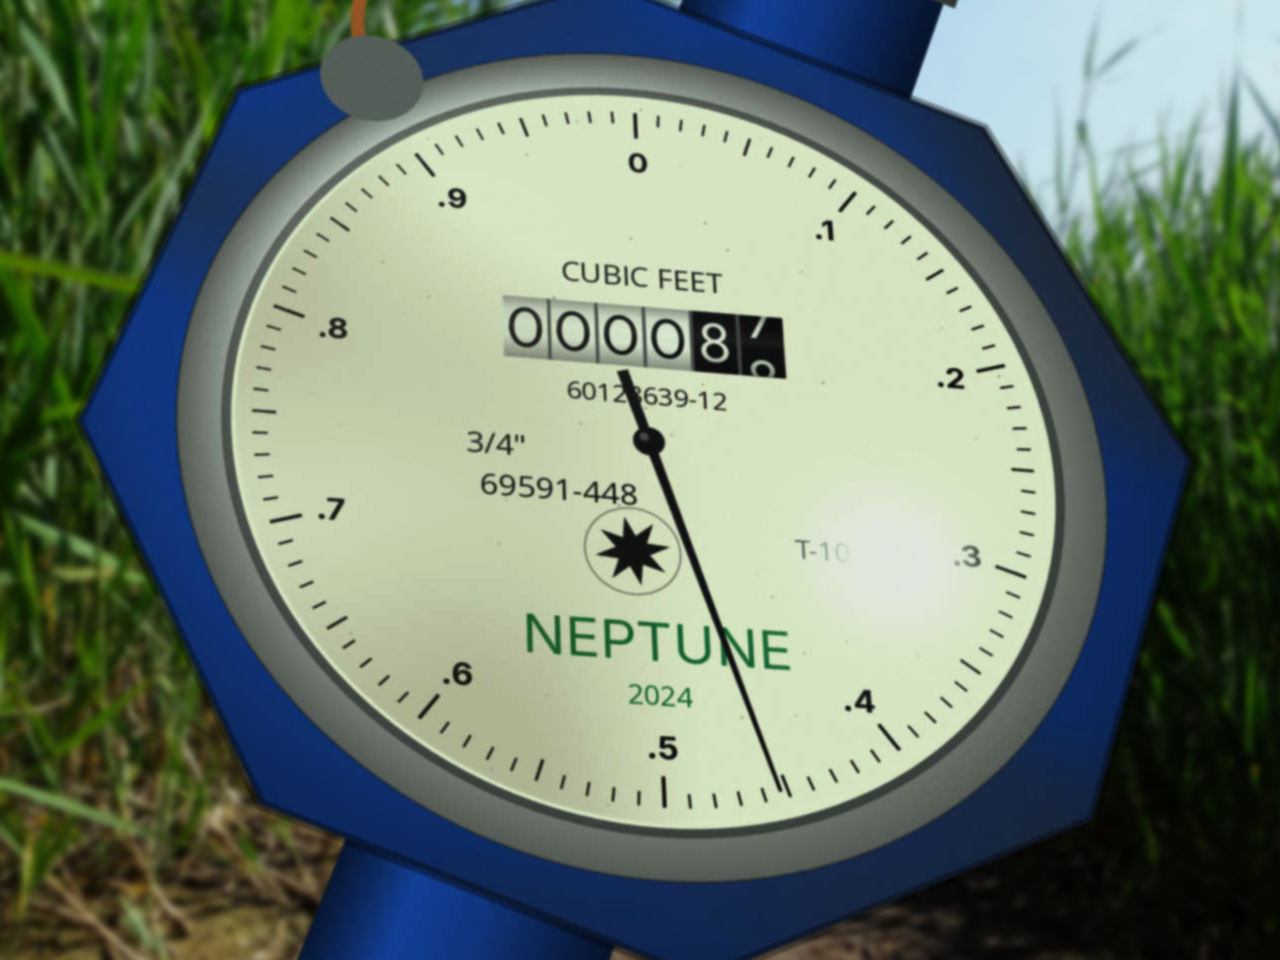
87.45 ft³
